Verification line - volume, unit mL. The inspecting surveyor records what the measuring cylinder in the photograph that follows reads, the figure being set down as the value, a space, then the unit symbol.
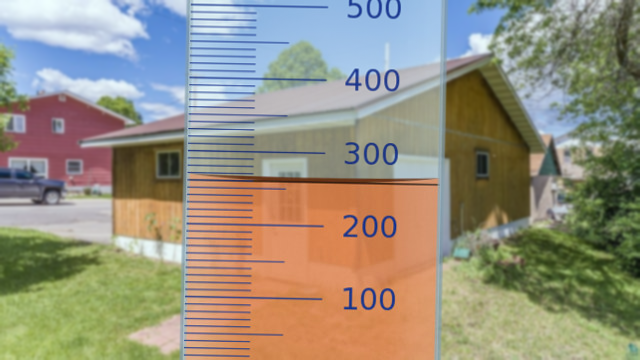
260 mL
